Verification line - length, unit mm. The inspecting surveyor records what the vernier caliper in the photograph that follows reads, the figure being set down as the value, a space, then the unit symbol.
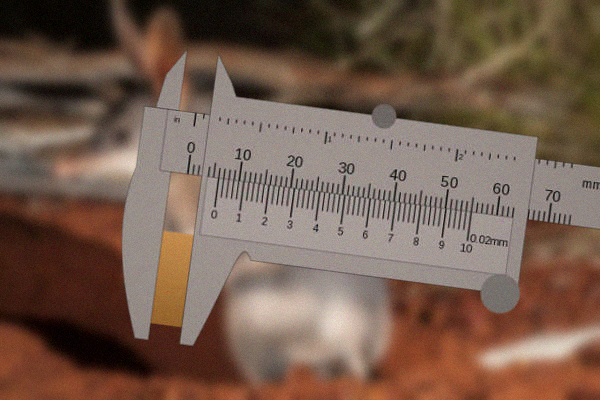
6.0 mm
